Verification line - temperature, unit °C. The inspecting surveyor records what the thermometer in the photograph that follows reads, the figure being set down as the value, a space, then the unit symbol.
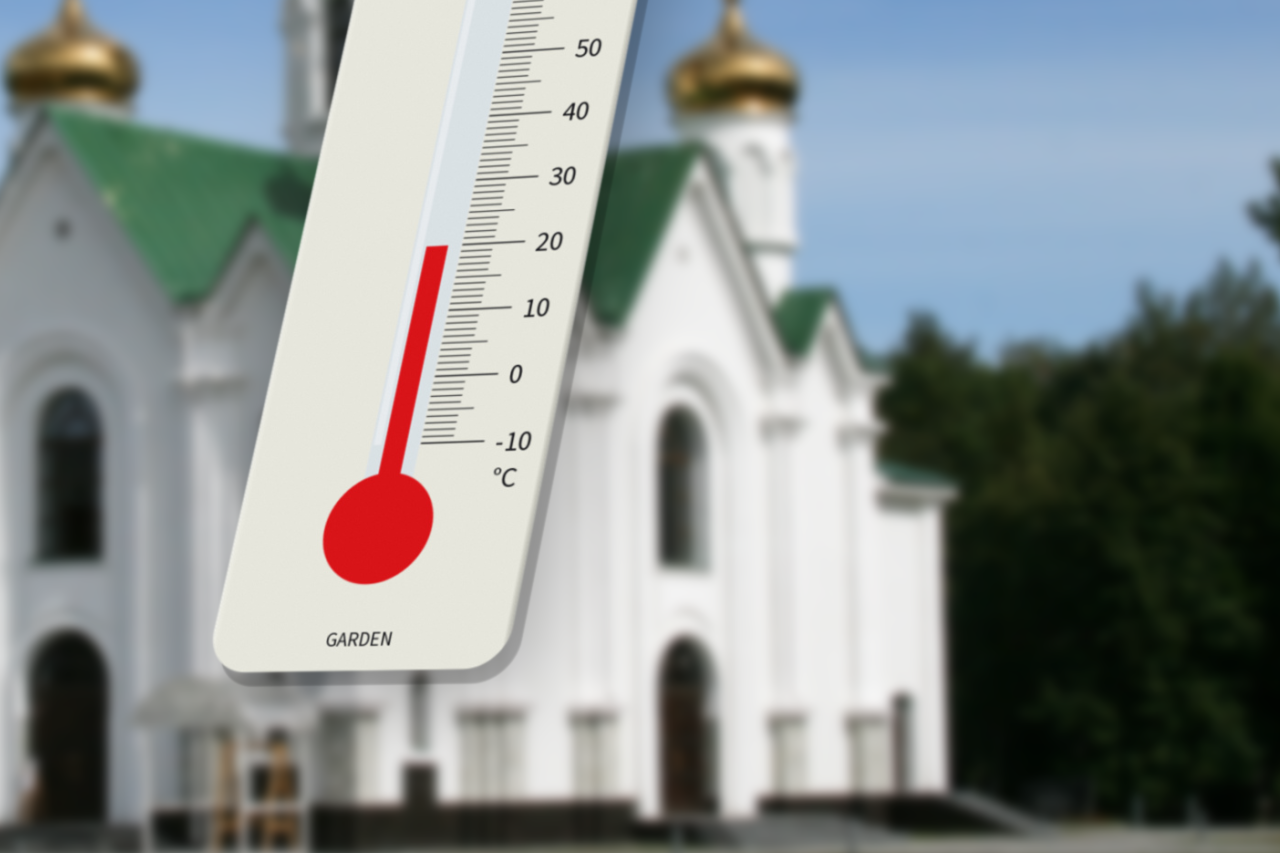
20 °C
